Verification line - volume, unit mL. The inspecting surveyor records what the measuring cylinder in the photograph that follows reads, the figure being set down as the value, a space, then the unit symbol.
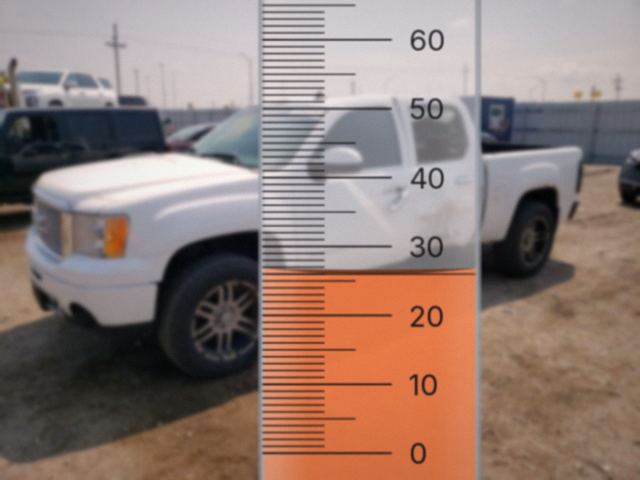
26 mL
